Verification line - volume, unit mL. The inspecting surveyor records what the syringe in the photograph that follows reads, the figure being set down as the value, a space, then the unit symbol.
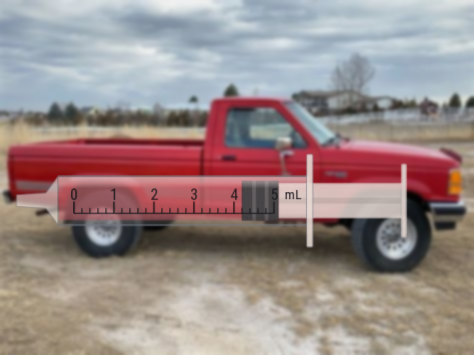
4.2 mL
